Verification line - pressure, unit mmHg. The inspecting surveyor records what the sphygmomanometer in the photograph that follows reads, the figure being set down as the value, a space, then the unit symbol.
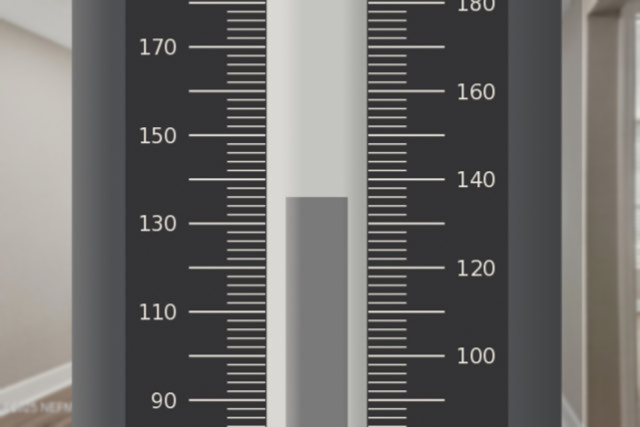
136 mmHg
